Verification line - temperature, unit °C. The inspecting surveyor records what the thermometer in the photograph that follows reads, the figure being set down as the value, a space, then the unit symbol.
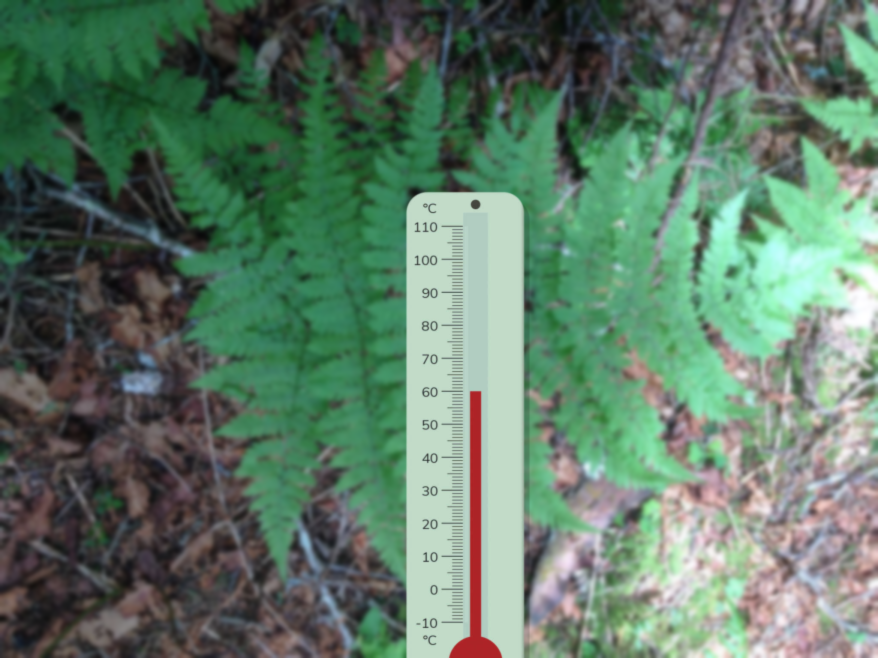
60 °C
